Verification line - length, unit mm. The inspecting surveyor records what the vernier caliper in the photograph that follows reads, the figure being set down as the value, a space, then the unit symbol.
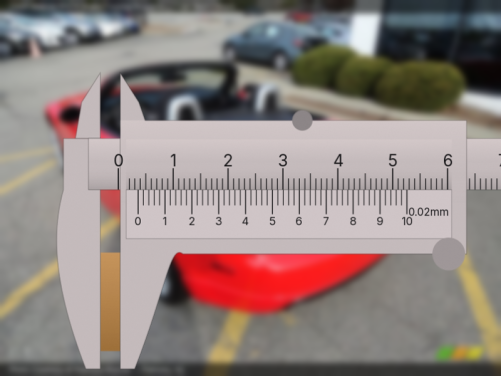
3.6 mm
